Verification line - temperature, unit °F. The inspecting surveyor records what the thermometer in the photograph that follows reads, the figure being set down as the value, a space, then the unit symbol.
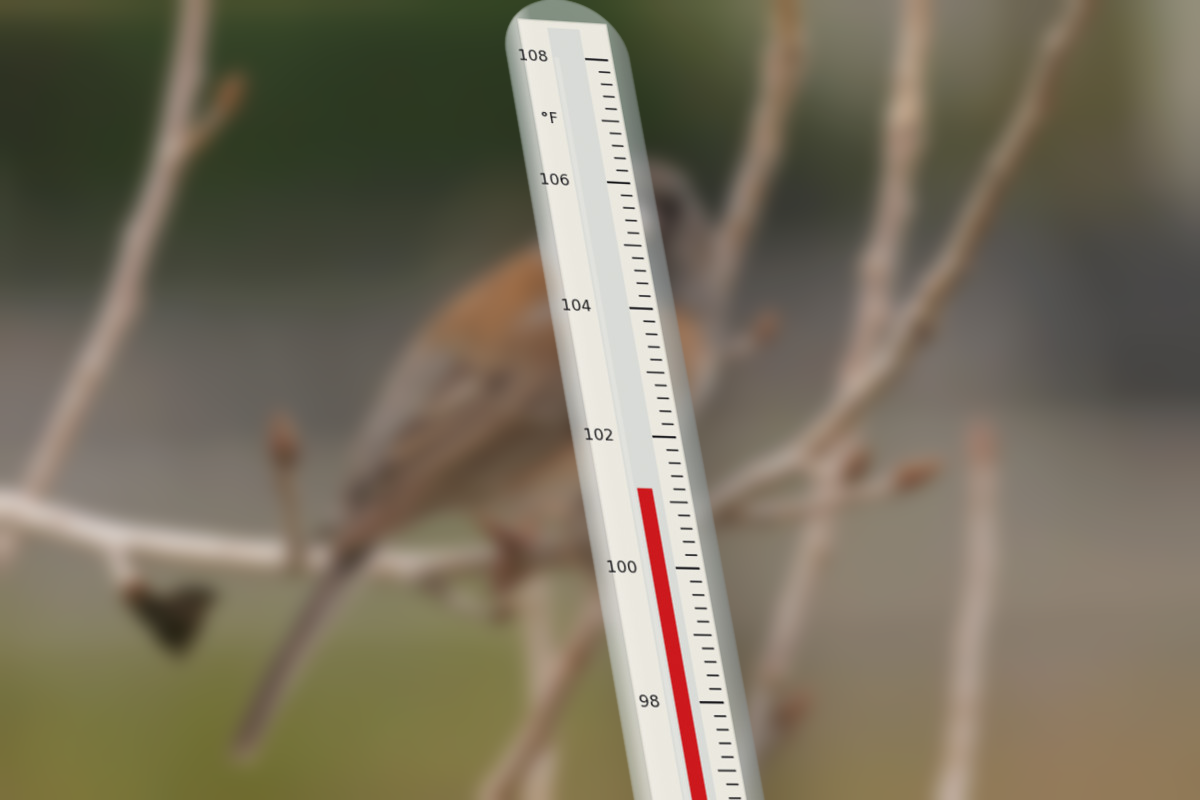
101.2 °F
